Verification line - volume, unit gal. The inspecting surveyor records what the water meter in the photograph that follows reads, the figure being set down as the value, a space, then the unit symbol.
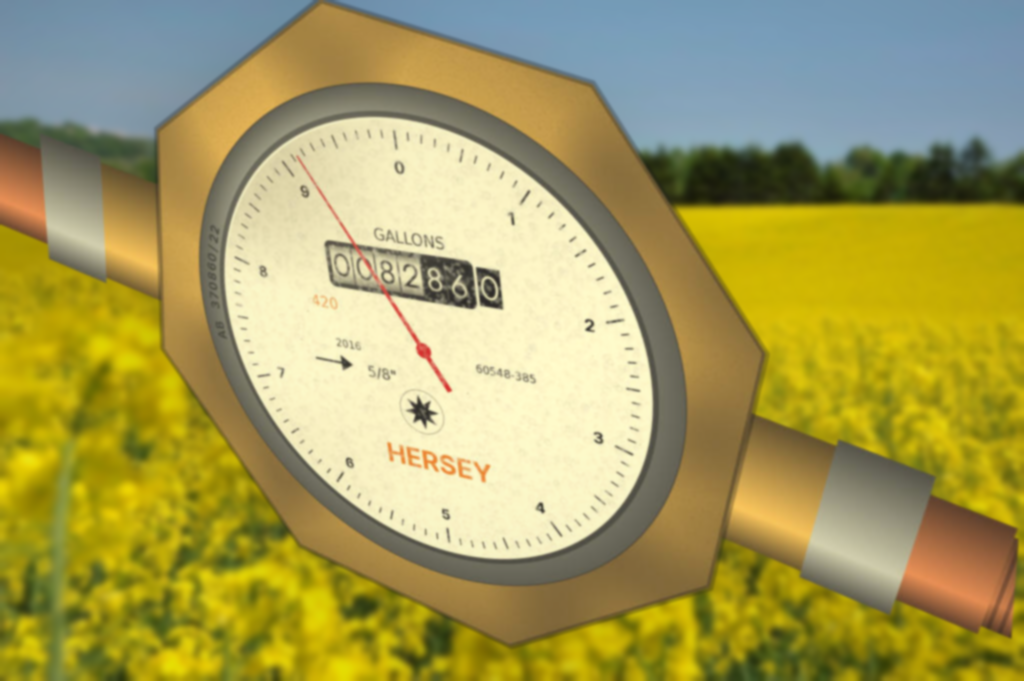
82859.1 gal
